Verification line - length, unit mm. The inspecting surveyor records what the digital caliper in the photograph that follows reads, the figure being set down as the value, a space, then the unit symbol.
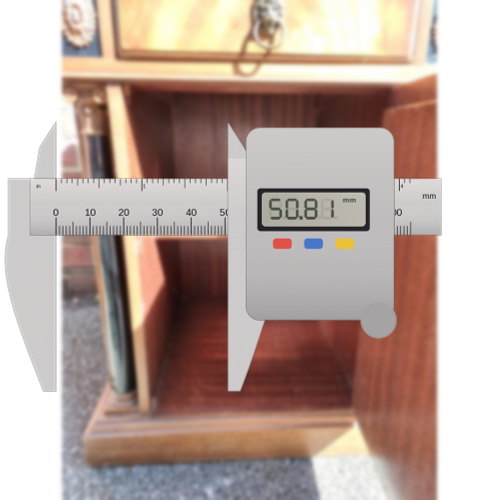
50.81 mm
